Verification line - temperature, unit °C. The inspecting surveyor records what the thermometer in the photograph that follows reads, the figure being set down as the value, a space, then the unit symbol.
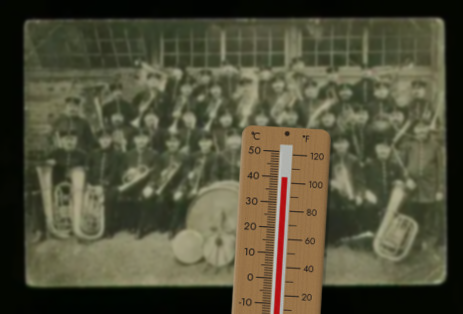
40 °C
